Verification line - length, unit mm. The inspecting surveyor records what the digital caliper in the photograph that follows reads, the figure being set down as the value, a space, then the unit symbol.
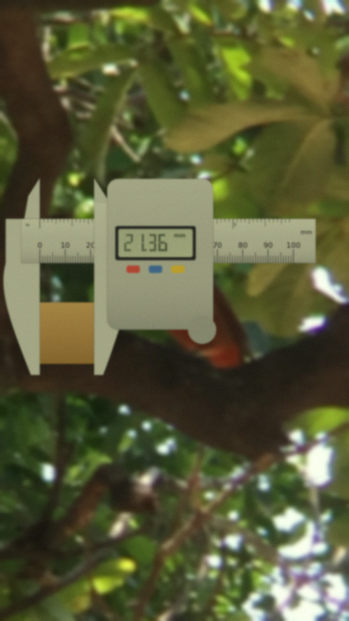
21.36 mm
